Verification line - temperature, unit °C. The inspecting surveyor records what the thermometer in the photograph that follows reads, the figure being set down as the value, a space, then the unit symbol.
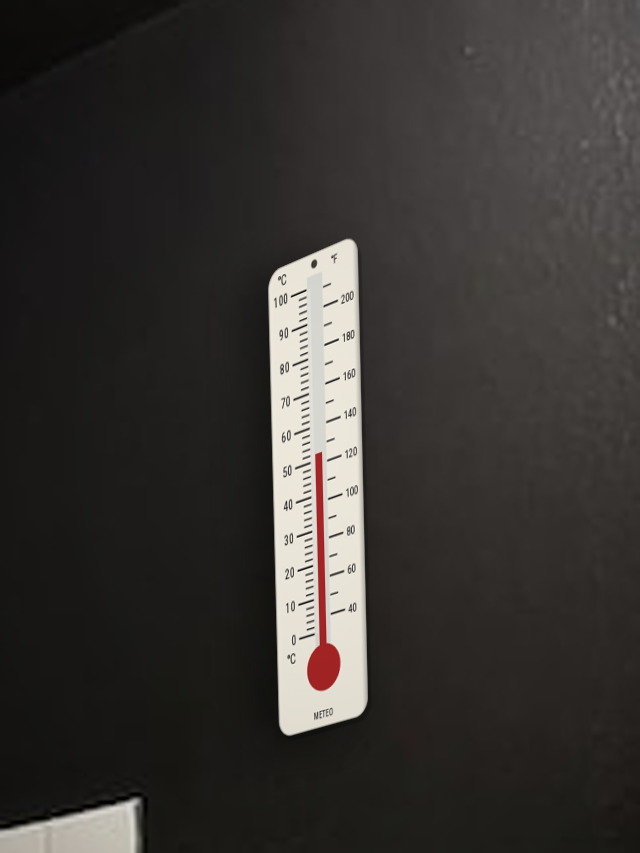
52 °C
